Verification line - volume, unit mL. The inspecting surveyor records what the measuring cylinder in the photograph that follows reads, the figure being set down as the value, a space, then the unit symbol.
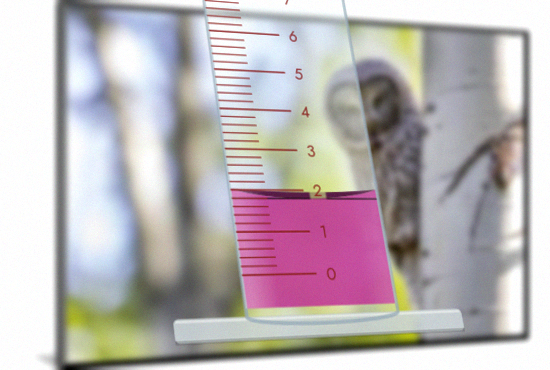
1.8 mL
